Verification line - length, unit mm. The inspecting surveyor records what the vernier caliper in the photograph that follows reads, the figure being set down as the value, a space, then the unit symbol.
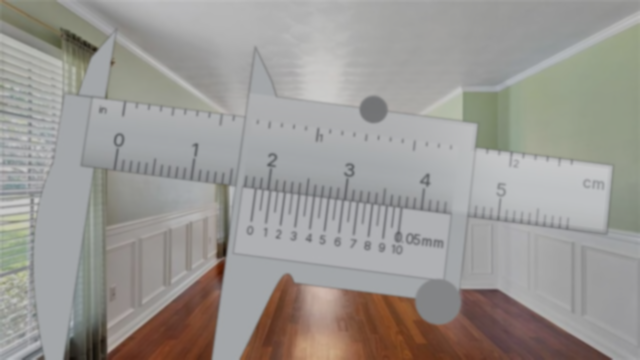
18.4 mm
